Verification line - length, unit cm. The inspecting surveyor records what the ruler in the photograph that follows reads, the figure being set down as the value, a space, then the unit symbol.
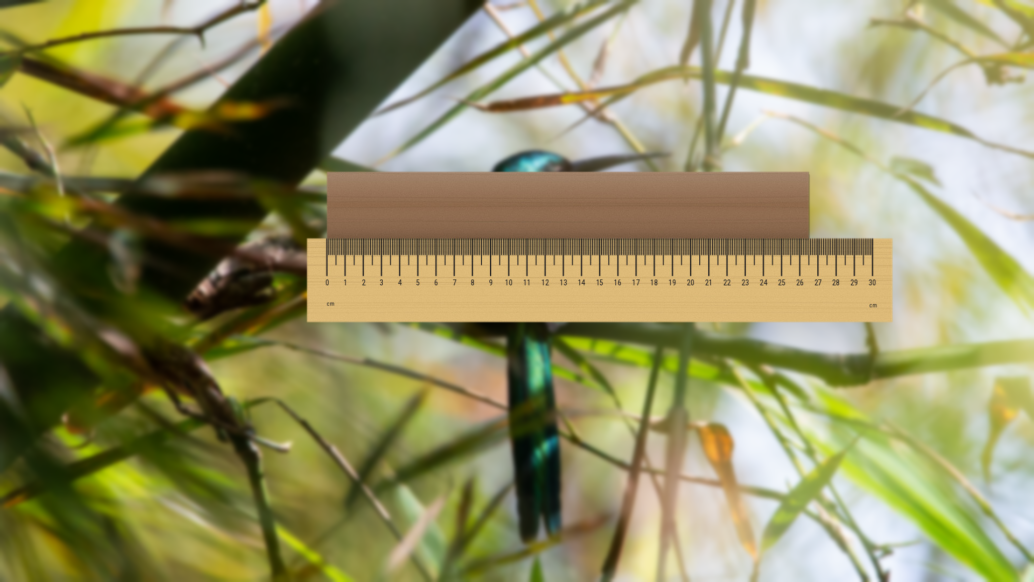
26.5 cm
